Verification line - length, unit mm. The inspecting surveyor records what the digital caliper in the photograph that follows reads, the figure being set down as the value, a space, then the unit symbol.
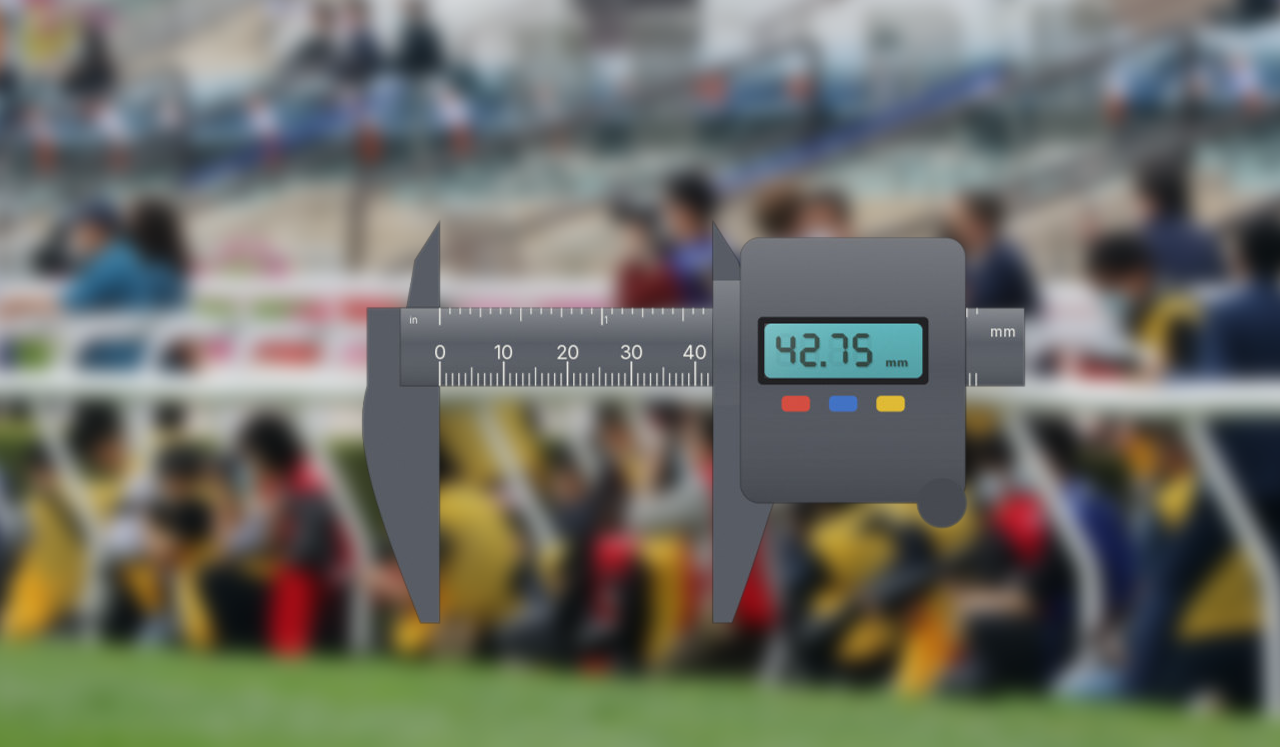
42.75 mm
